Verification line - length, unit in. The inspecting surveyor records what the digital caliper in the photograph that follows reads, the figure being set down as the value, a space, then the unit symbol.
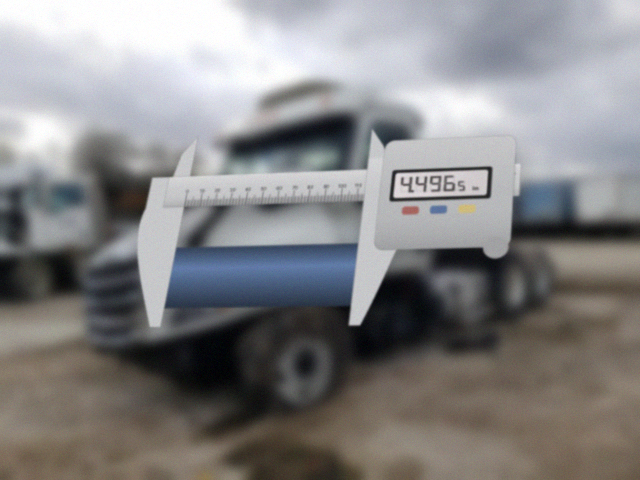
4.4965 in
